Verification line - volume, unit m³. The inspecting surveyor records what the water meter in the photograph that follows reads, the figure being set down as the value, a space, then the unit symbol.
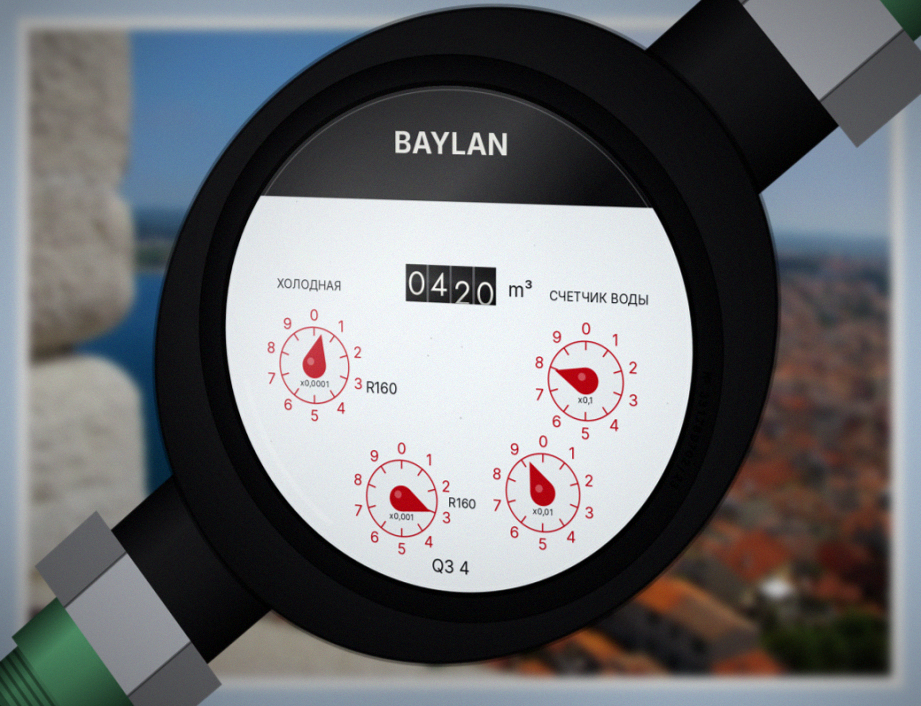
419.7930 m³
